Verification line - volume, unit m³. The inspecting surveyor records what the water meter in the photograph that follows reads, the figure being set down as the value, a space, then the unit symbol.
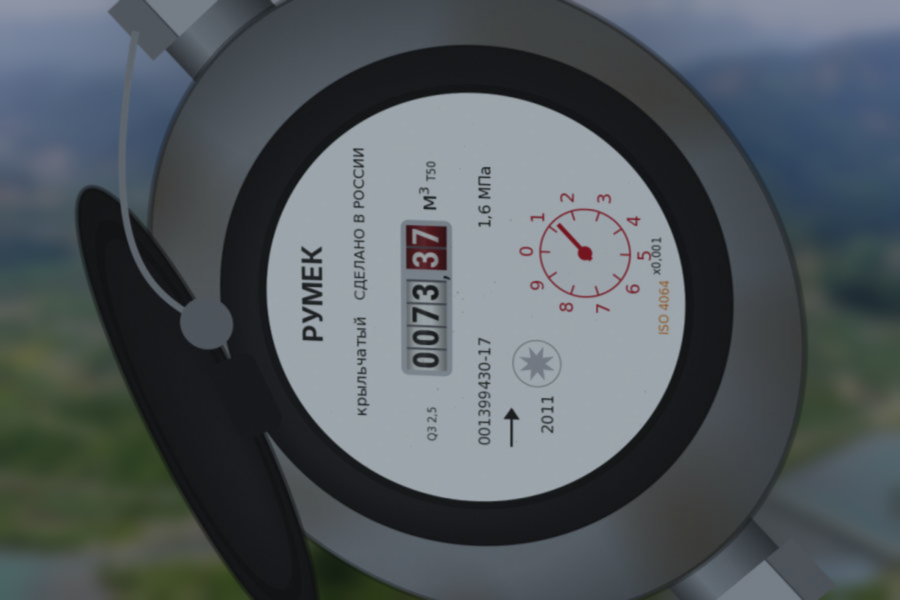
73.371 m³
